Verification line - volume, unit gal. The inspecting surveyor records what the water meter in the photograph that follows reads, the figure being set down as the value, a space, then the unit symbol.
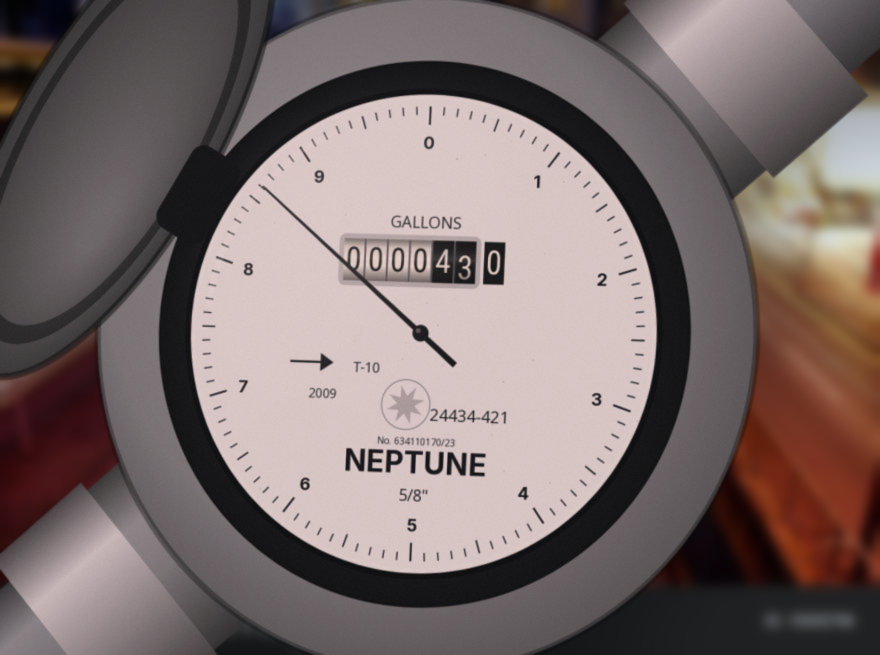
428.6 gal
